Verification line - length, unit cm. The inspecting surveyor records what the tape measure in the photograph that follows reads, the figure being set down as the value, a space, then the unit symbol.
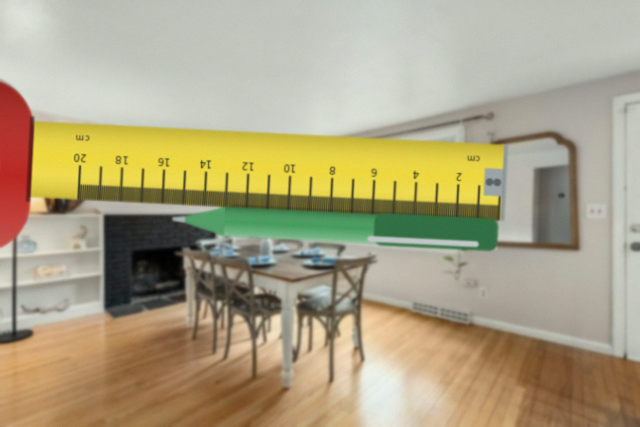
15.5 cm
